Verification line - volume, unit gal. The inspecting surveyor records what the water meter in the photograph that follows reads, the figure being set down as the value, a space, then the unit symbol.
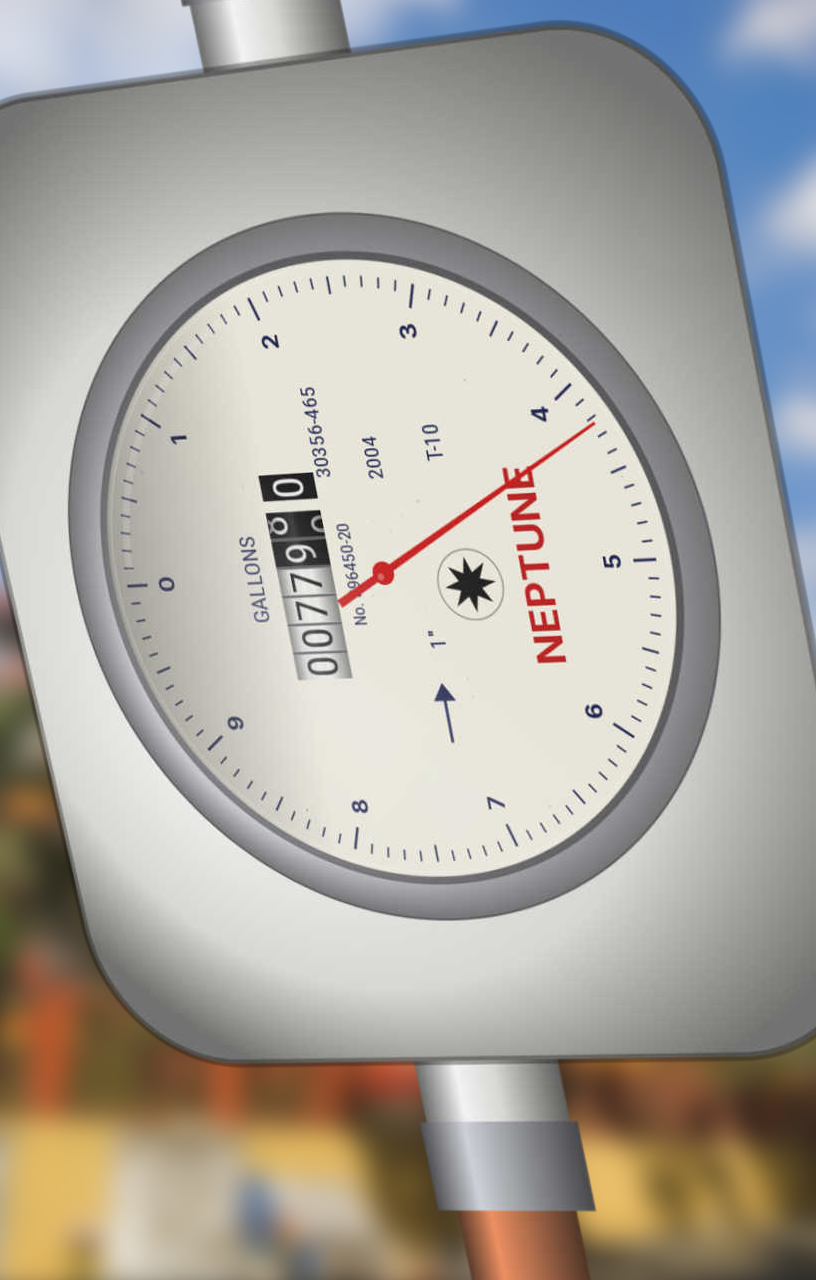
77984.2 gal
